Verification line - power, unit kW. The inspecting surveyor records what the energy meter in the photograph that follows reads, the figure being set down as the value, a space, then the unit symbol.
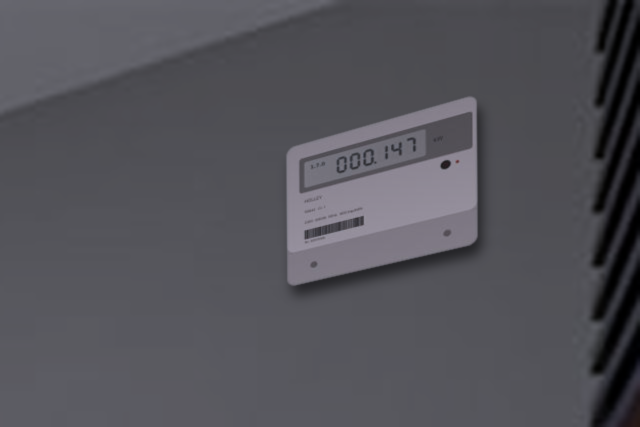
0.147 kW
